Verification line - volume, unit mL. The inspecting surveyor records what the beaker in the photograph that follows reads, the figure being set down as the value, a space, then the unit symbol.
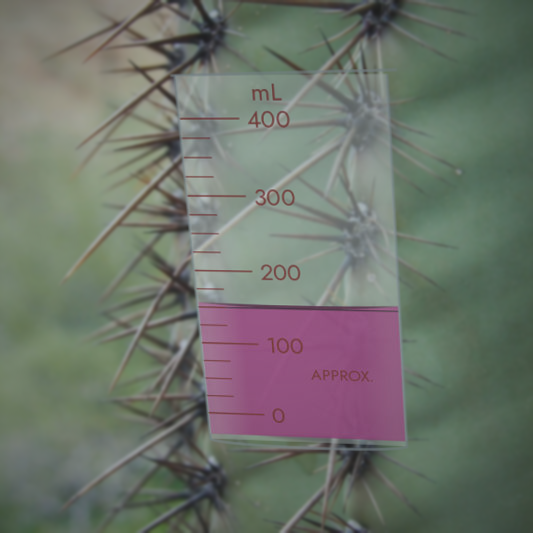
150 mL
